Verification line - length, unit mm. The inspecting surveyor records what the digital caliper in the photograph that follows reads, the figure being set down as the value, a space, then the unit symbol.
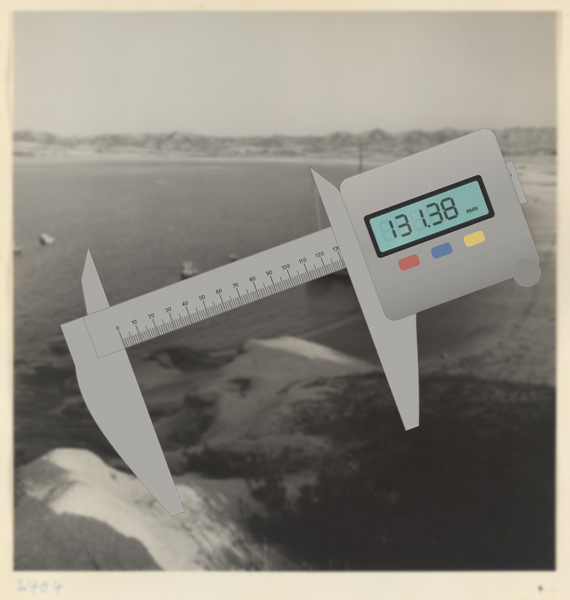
131.38 mm
